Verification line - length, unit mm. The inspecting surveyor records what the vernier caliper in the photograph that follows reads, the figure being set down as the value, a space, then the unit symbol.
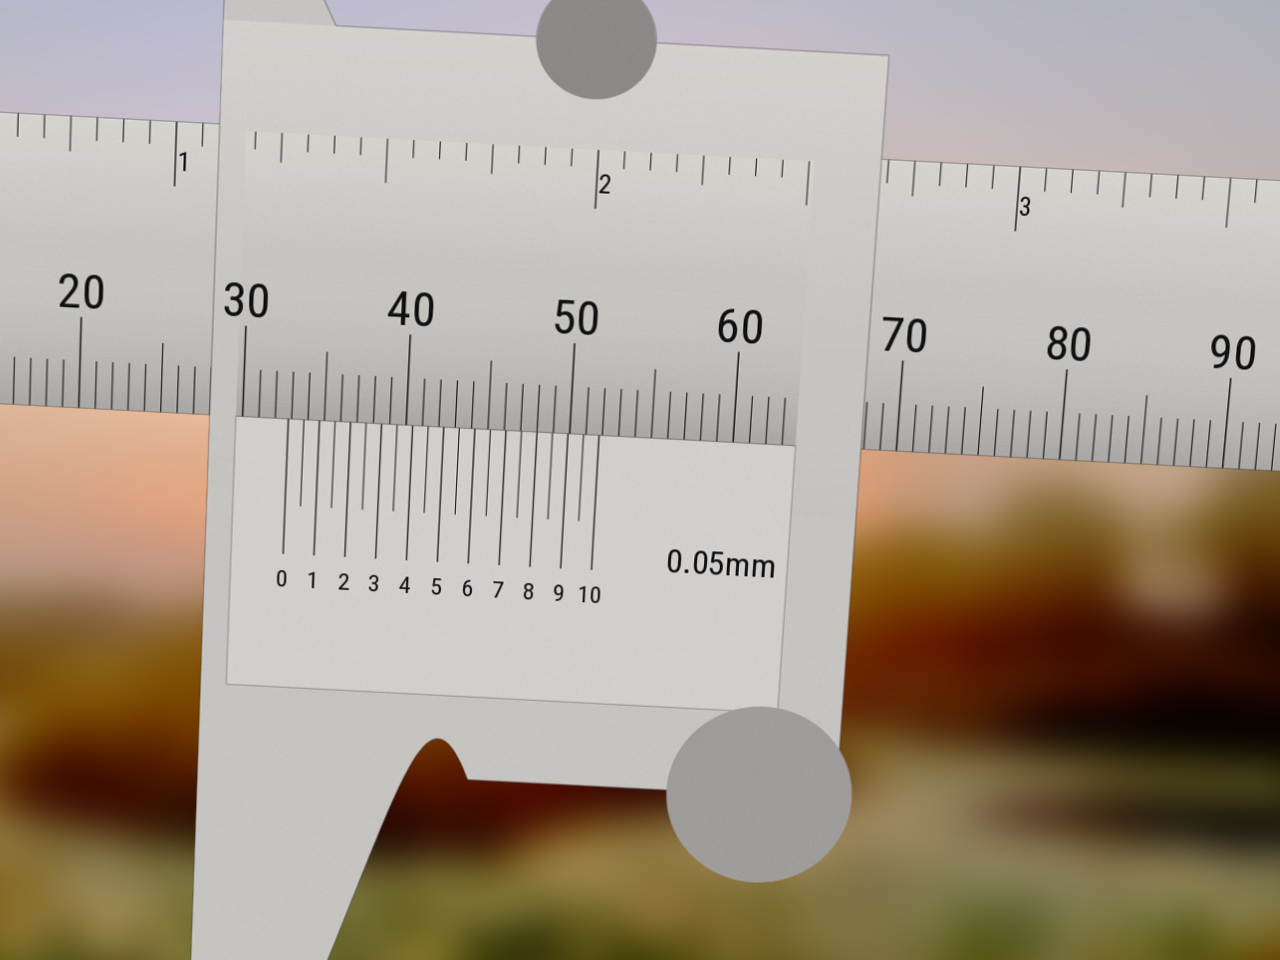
32.8 mm
